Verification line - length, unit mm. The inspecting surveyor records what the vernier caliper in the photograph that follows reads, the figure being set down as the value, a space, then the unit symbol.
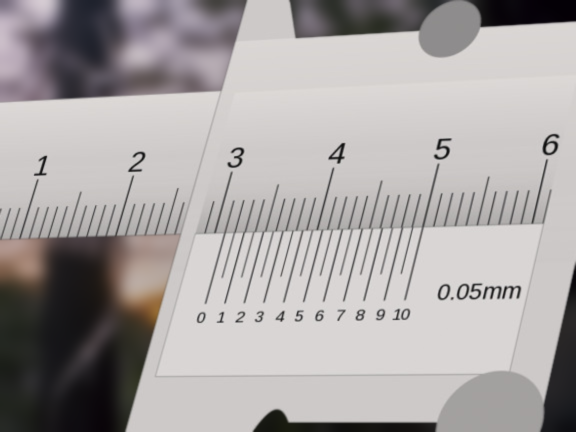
31.0 mm
